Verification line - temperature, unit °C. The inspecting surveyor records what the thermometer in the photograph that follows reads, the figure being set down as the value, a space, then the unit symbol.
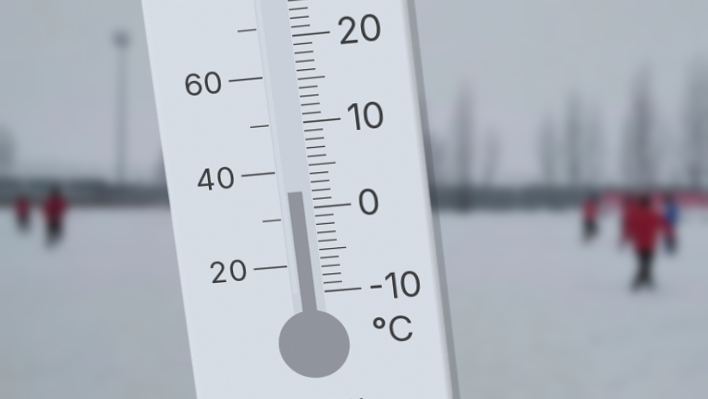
2 °C
